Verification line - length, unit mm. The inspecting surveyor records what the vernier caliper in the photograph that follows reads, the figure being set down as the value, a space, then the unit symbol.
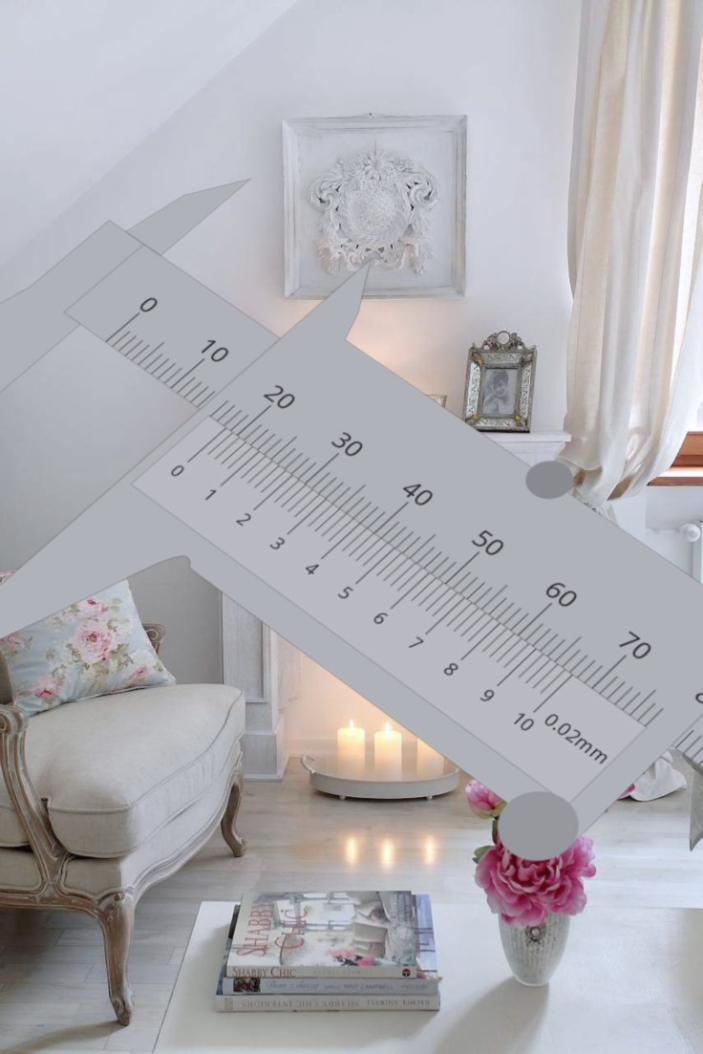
18.4 mm
